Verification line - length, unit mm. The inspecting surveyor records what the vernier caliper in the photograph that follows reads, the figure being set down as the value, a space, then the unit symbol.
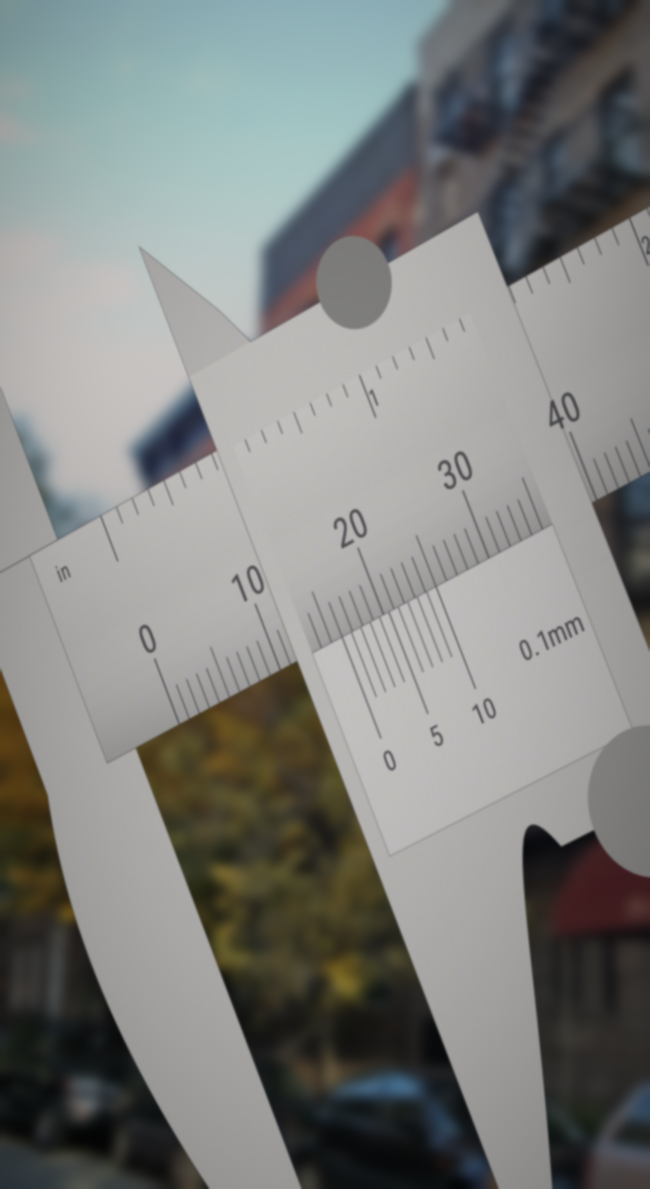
16.0 mm
